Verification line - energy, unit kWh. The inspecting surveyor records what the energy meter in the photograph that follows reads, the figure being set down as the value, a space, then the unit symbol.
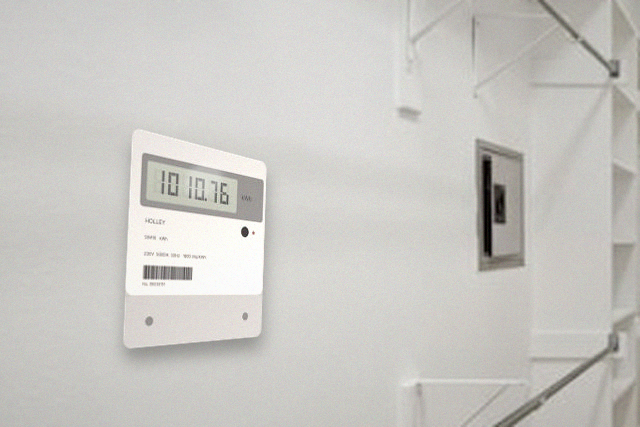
1010.76 kWh
